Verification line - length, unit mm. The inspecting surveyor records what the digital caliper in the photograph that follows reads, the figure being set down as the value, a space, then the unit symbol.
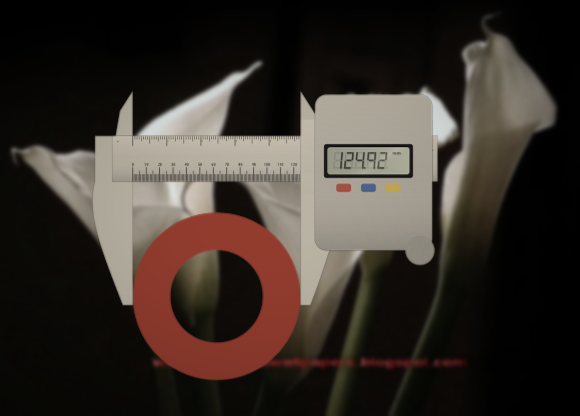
124.92 mm
